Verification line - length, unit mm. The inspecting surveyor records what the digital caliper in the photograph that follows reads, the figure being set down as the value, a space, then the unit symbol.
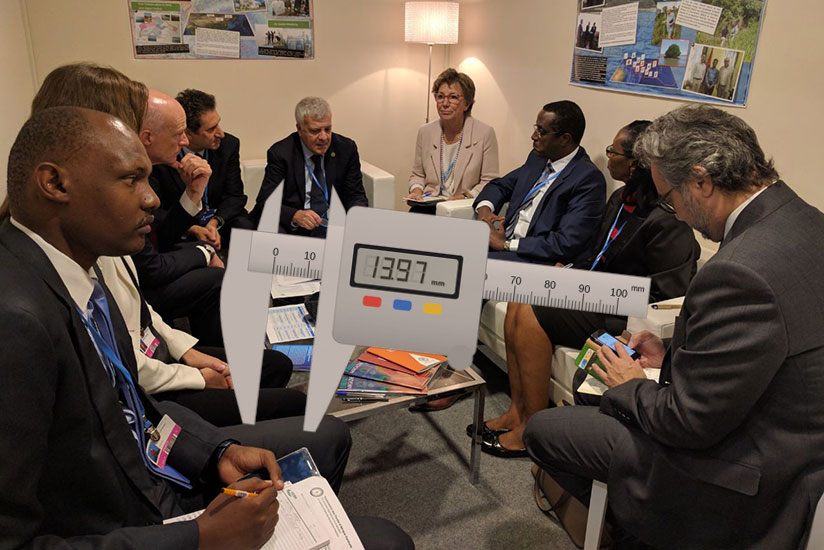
13.97 mm
